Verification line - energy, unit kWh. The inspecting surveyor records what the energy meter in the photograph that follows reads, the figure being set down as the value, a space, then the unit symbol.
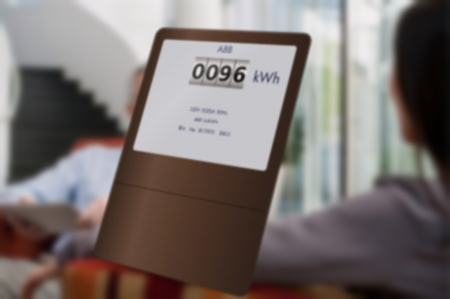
96 kWh
